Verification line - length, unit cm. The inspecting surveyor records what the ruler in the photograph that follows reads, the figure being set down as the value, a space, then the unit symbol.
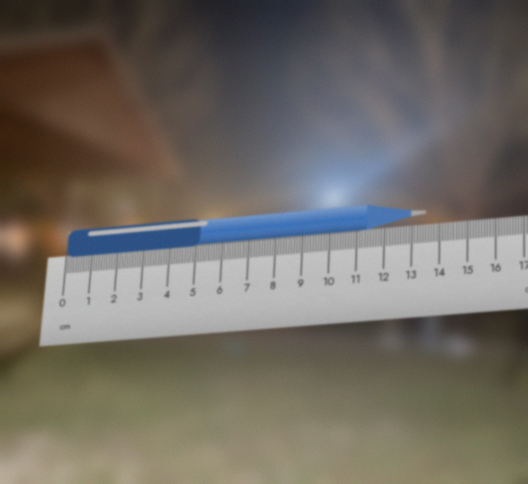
13.5 cm
